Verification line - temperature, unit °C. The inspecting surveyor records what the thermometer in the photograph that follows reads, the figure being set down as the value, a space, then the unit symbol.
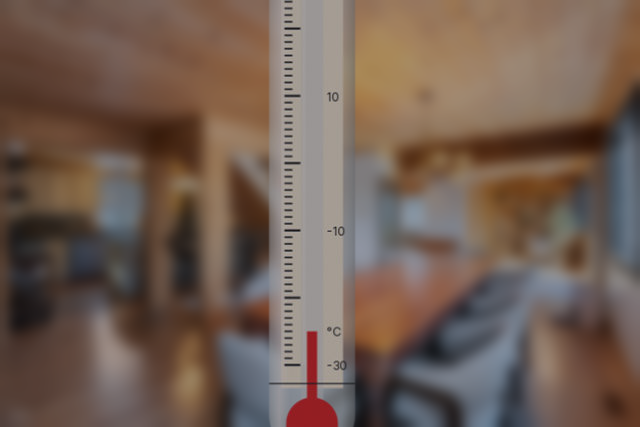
-25 °C
